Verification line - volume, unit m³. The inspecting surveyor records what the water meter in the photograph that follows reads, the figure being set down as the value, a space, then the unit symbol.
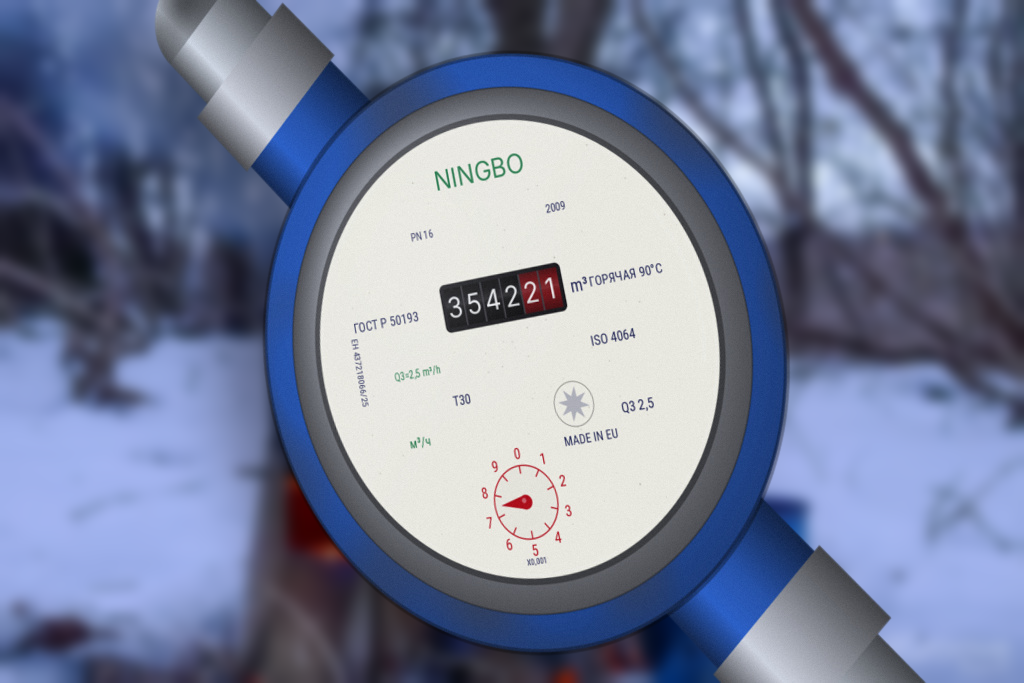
3542.217 m³
